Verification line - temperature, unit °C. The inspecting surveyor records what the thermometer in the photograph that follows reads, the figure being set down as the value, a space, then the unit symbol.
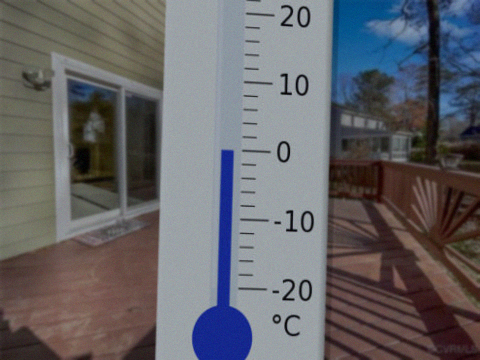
0 °C
